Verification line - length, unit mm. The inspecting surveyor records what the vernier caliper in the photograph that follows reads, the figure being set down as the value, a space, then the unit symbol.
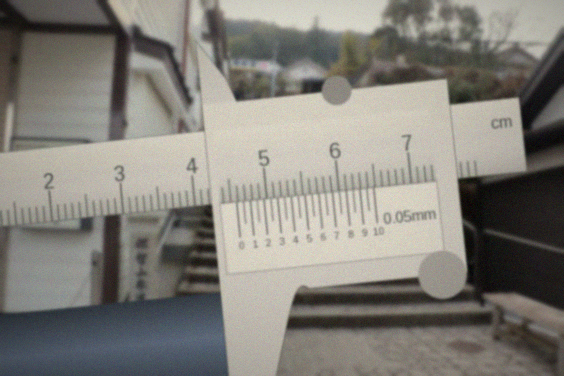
45.8 mm
